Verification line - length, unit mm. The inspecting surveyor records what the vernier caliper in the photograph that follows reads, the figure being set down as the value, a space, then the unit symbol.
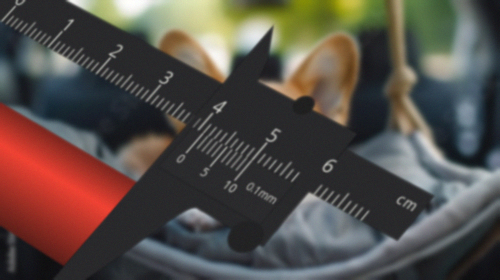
41.0 mm
